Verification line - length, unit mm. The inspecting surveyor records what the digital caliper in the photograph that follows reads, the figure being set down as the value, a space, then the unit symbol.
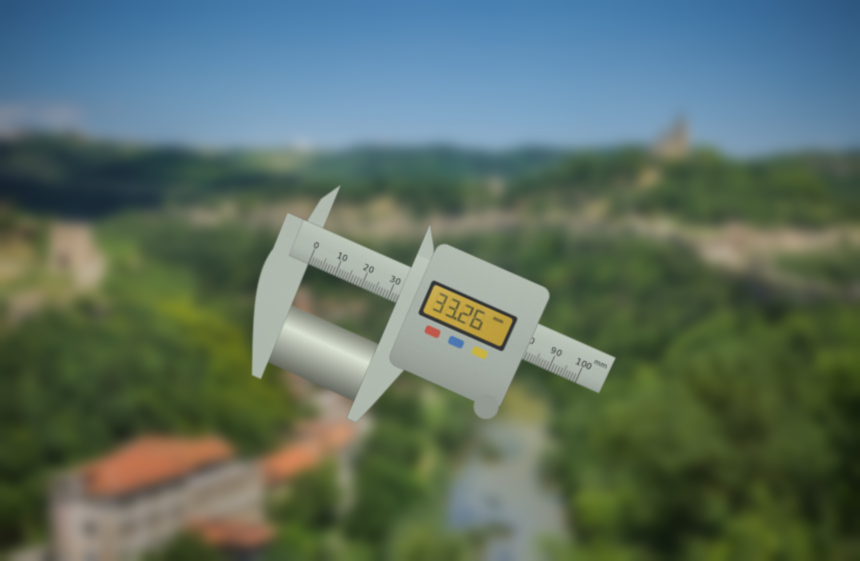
33.26 mm
